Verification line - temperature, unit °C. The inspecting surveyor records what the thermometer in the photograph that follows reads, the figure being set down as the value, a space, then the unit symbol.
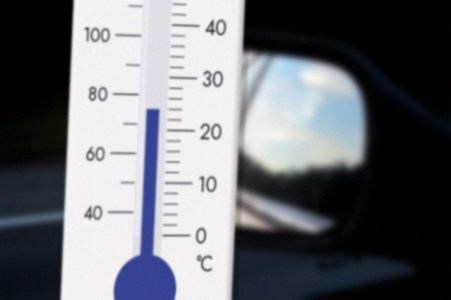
24 °C
